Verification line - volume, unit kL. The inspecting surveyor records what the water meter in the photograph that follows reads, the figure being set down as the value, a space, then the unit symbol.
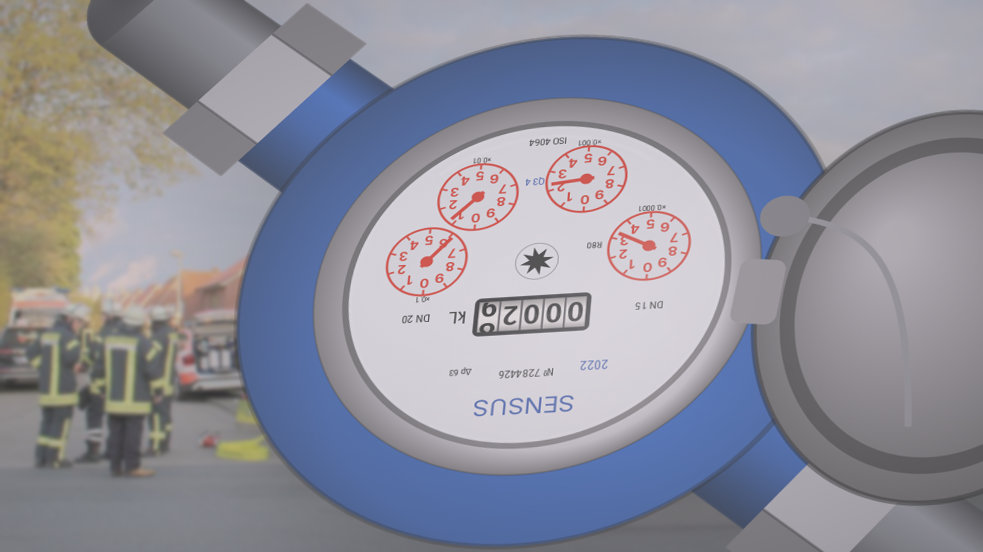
28.6123 kL
